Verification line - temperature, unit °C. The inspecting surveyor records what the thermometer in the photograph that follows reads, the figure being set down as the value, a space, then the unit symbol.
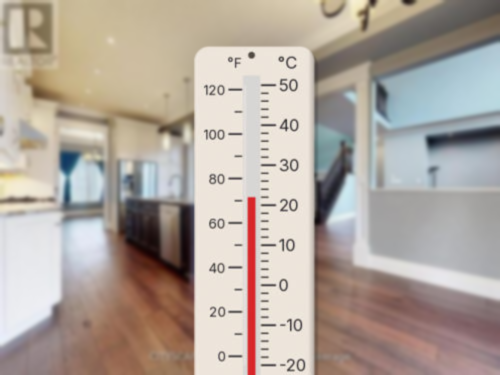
22 °C
